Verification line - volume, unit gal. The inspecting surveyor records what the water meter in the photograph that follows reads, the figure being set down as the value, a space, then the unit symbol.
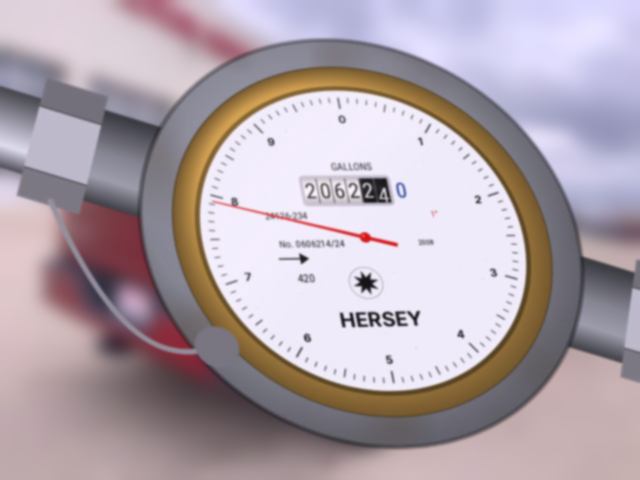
2062237.9 gal
